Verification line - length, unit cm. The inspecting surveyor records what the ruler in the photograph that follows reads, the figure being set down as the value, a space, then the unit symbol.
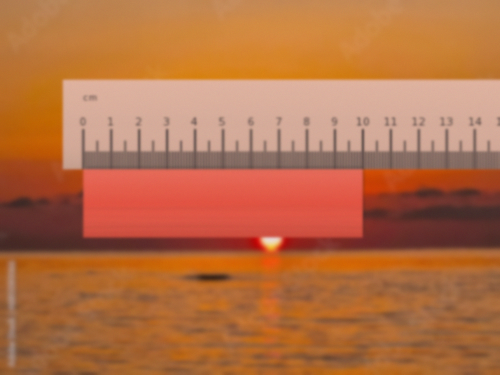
10 cm
